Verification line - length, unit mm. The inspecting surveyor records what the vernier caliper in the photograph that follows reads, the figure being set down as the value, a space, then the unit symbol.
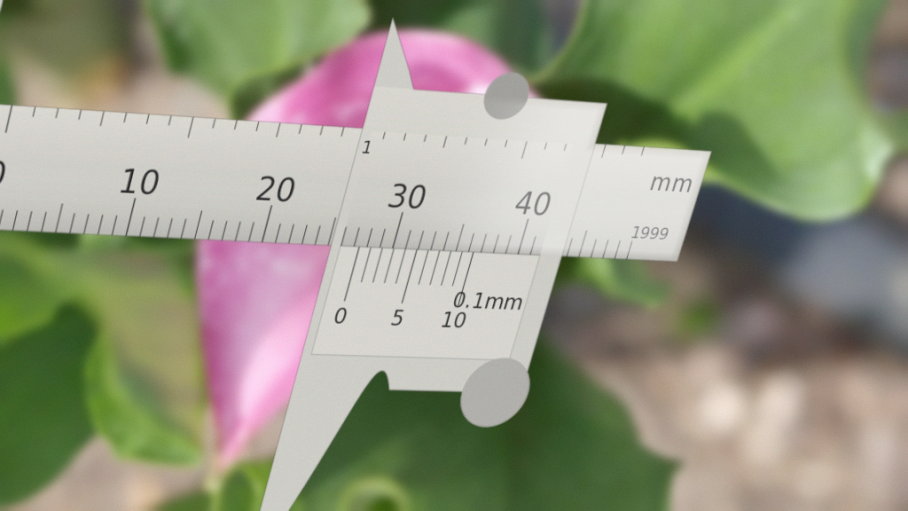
27.4 mm
